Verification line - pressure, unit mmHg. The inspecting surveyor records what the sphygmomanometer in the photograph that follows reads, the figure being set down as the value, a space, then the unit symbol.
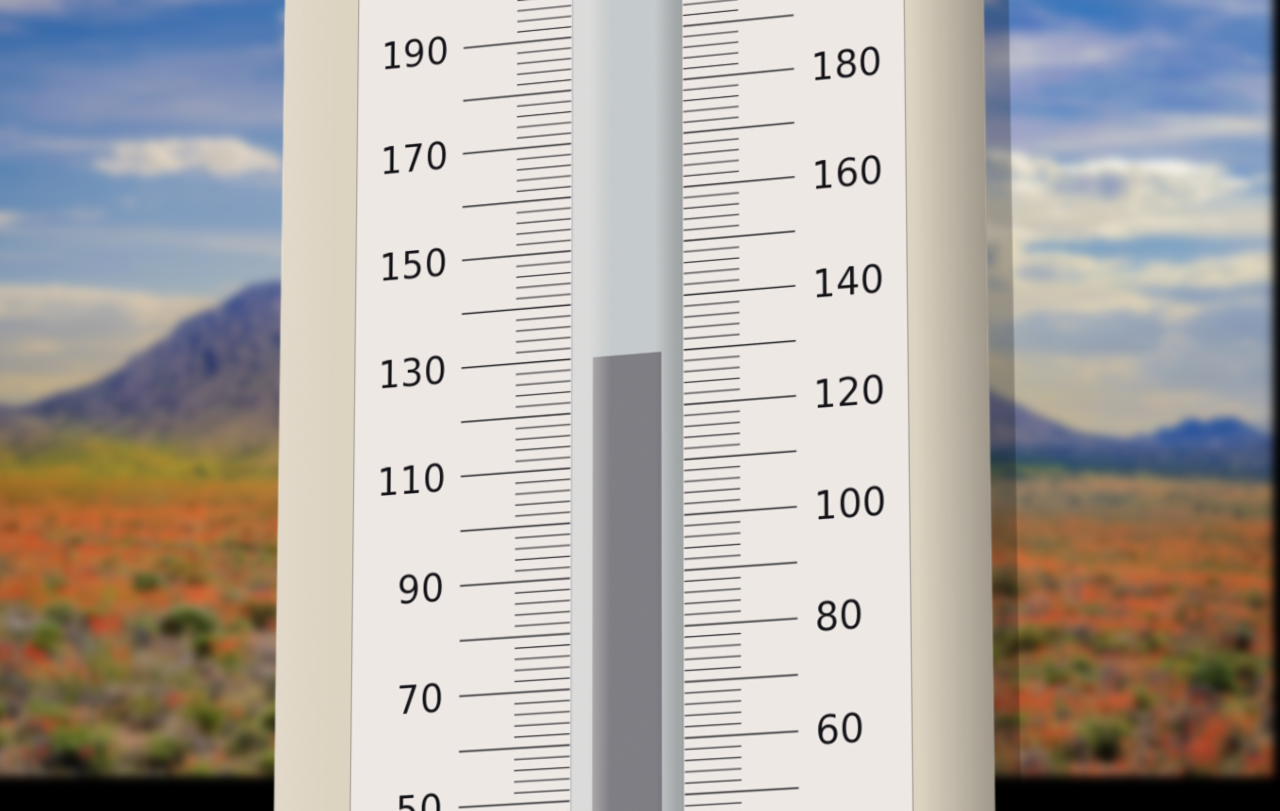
130 mmHg
